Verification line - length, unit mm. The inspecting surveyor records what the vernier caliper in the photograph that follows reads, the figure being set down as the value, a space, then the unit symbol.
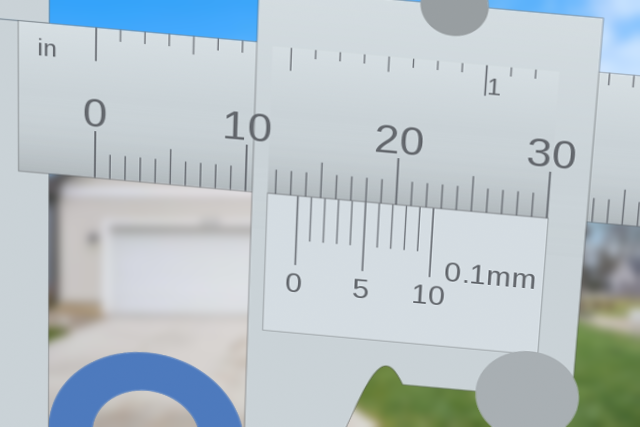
13.5 mm
